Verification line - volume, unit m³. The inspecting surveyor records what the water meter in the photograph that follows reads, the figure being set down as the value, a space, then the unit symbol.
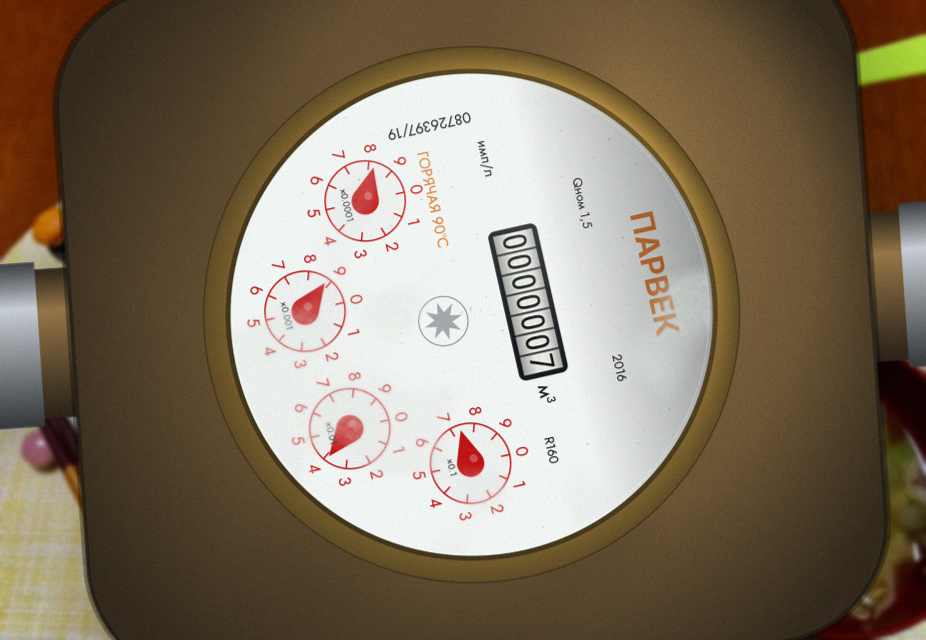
7.7388 m³
